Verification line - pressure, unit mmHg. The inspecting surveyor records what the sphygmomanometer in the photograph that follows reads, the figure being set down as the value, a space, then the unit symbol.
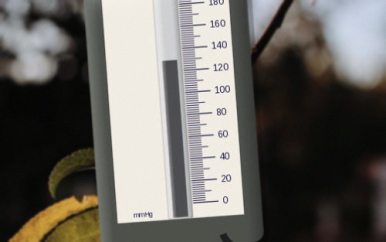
130 mmHg
